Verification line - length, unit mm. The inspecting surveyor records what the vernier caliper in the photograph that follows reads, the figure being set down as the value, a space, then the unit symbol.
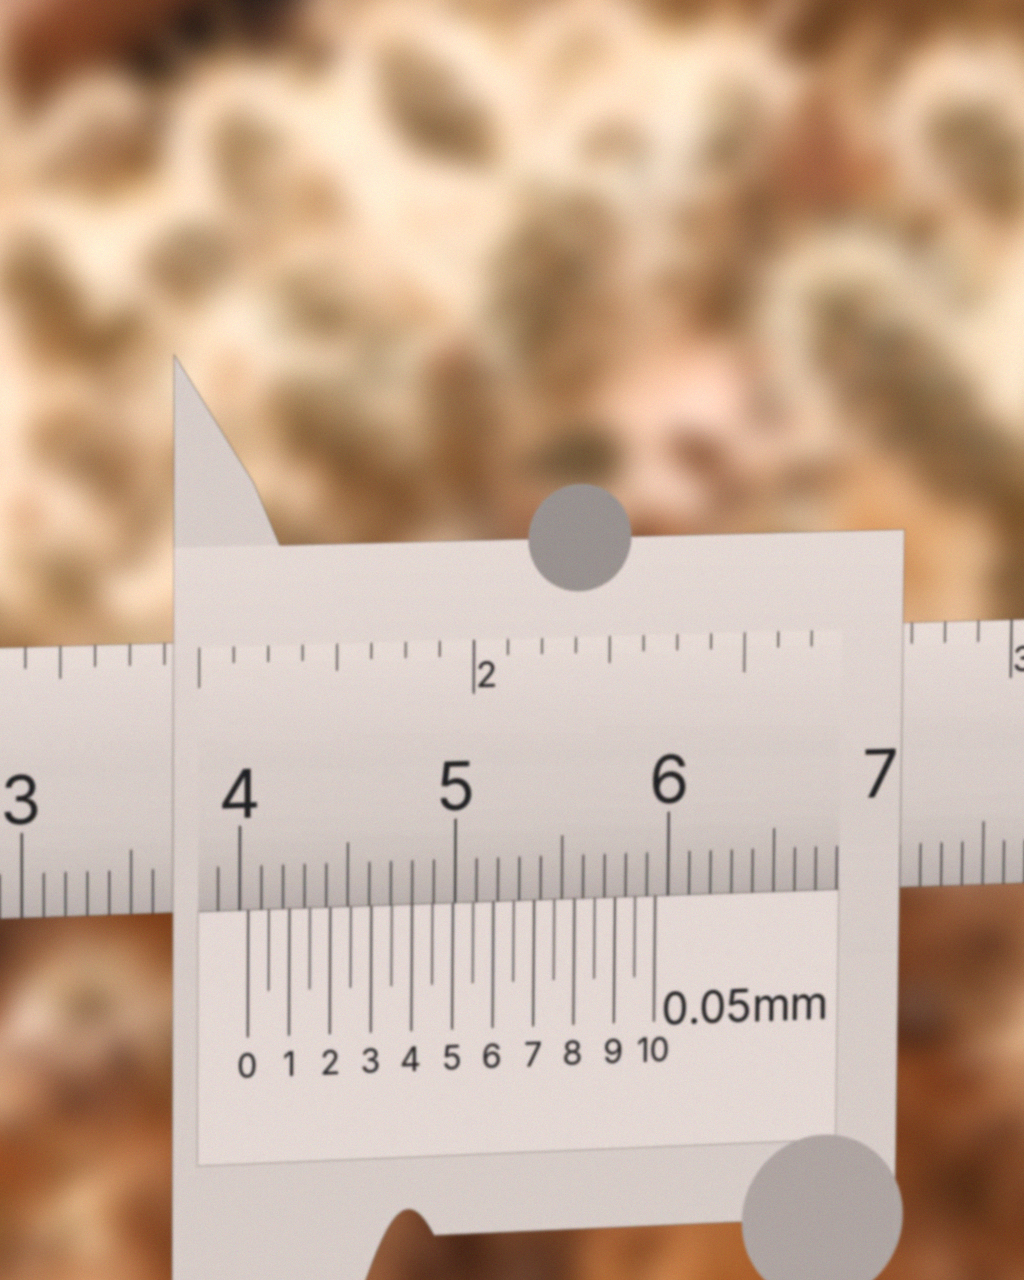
40.4 mm
